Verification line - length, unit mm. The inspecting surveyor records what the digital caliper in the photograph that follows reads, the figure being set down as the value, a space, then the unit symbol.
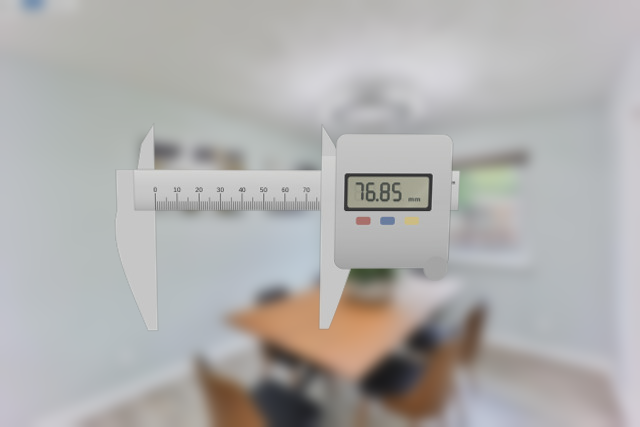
76.85 mm
